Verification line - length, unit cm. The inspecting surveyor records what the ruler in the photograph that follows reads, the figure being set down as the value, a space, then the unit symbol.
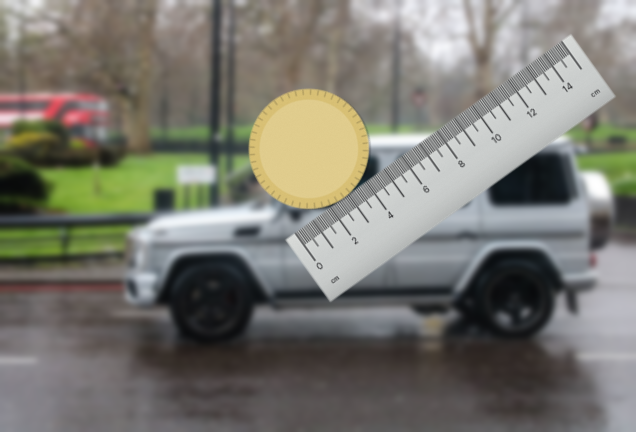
5.5 cm
